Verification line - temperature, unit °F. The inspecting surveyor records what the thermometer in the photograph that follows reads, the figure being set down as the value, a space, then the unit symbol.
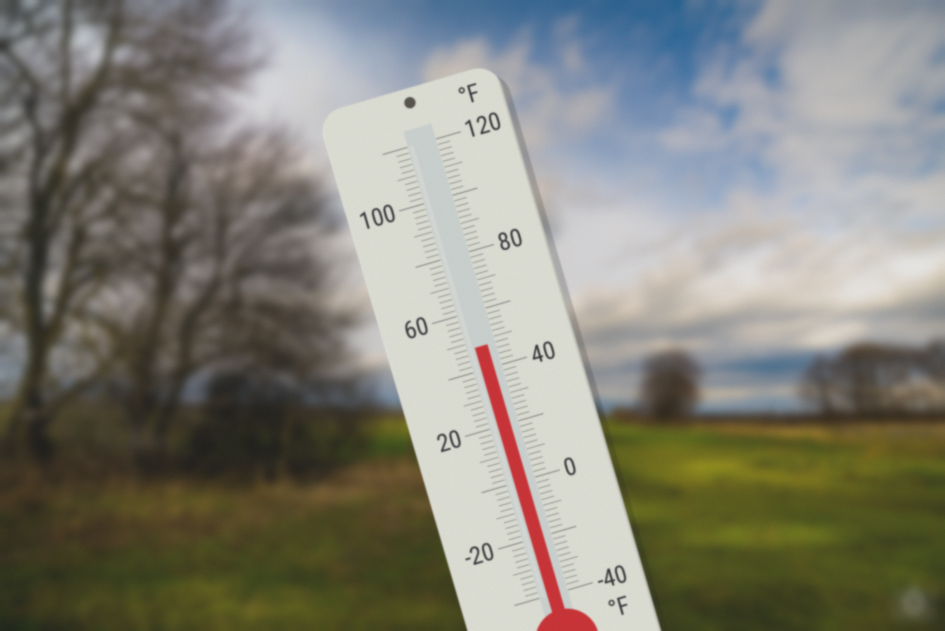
48 °F
